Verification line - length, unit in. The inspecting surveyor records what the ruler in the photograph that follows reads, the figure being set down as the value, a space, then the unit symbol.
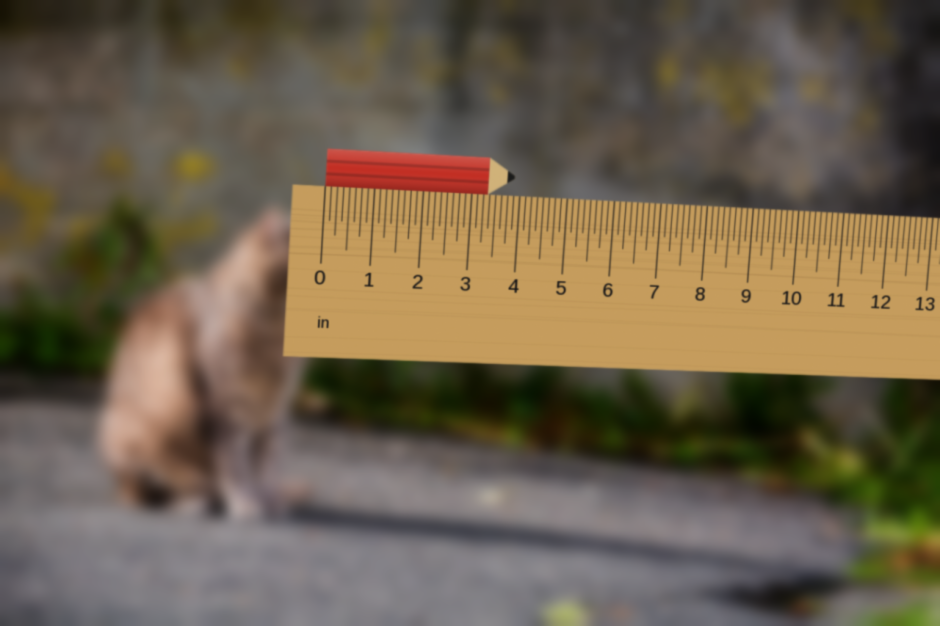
3.875 in
